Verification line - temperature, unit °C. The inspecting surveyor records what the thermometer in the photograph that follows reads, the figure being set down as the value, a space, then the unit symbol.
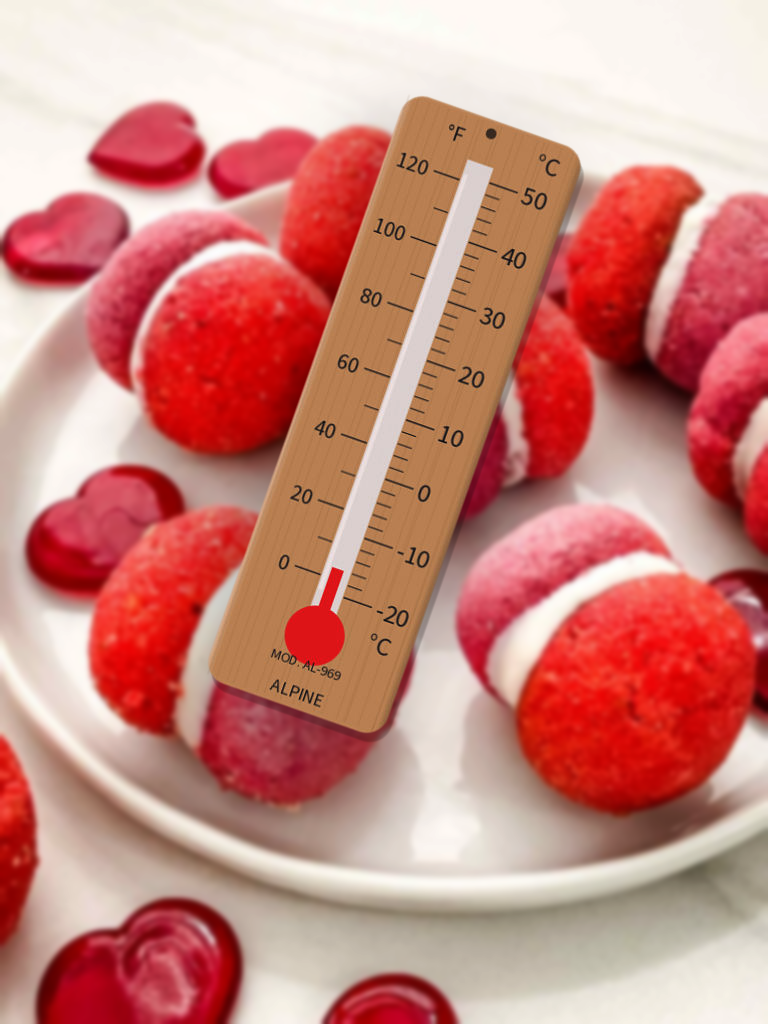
-16 °C
